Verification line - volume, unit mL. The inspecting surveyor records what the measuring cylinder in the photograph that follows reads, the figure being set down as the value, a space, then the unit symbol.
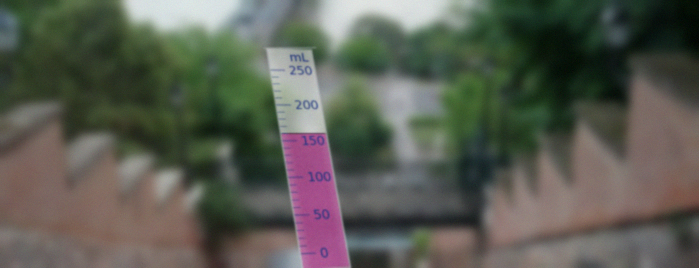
160 mL
